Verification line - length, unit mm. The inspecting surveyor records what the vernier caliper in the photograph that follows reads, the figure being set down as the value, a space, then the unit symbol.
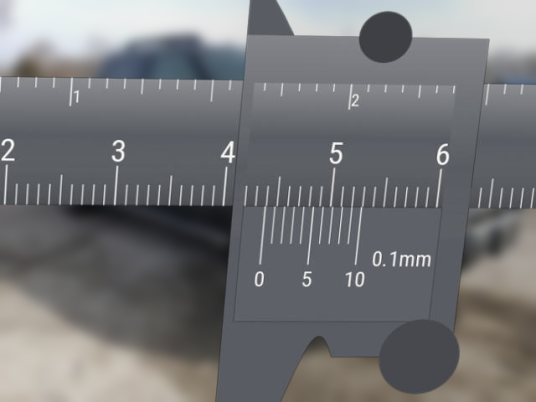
43.9 mm
